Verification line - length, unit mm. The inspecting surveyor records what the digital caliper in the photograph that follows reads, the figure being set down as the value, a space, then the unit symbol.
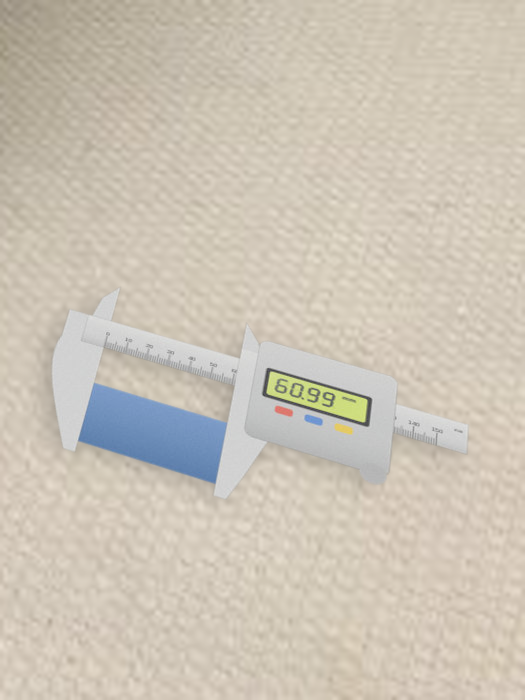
60.99 mm
